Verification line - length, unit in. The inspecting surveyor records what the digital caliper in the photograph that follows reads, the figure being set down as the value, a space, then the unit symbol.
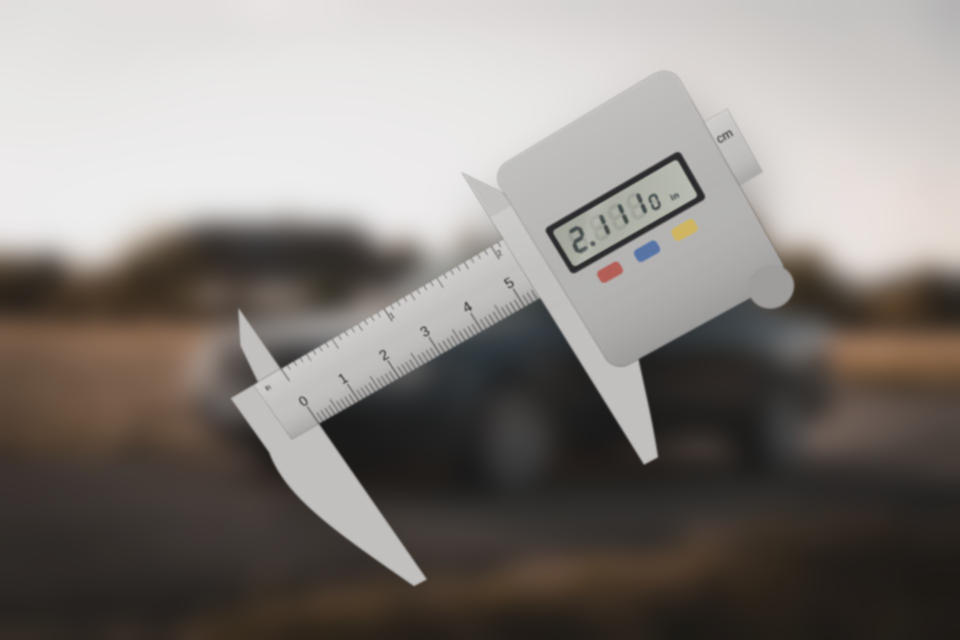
2.1110 in
